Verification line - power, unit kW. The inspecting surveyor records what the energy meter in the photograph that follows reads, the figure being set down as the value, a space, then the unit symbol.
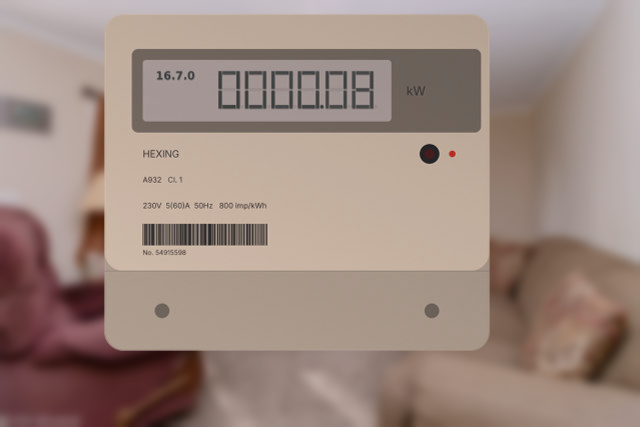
0.08 kW
